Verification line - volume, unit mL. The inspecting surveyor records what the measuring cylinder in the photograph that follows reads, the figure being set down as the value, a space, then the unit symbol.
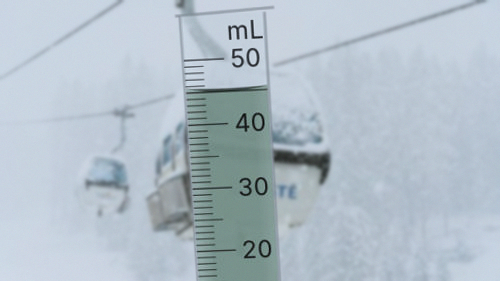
45 mL
